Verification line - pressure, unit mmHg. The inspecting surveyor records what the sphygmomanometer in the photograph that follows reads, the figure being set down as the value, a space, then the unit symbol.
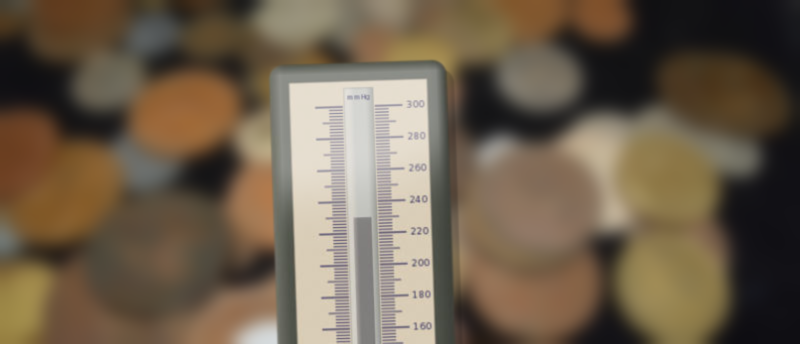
230 mmHg
